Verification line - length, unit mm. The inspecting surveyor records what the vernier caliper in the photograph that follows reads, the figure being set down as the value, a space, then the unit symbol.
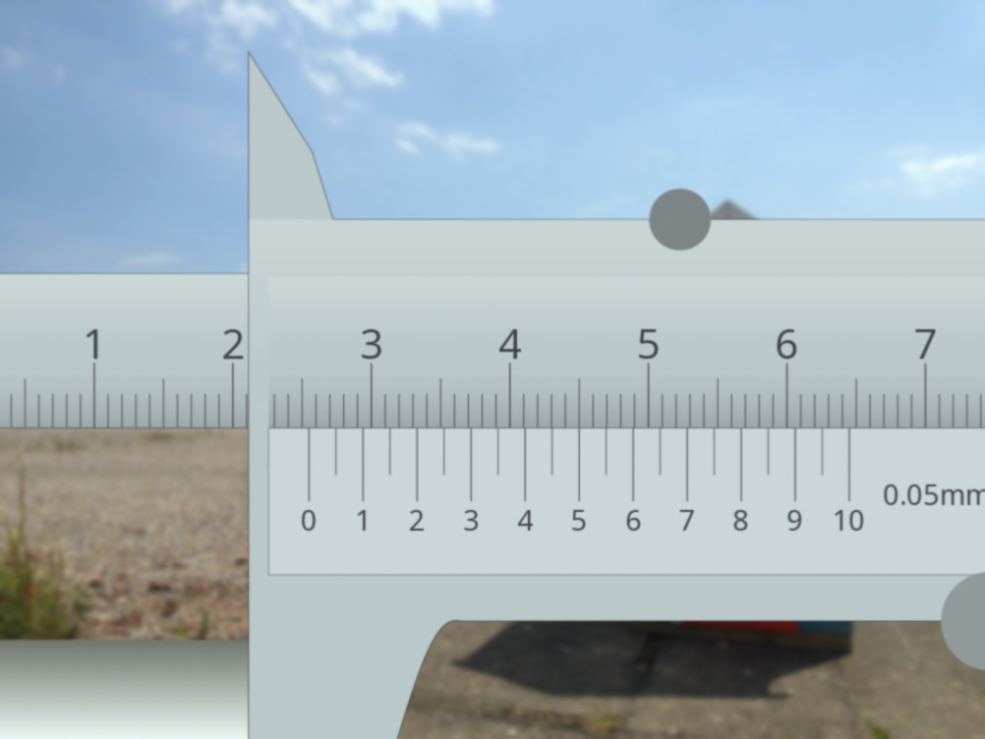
25.5 mm
